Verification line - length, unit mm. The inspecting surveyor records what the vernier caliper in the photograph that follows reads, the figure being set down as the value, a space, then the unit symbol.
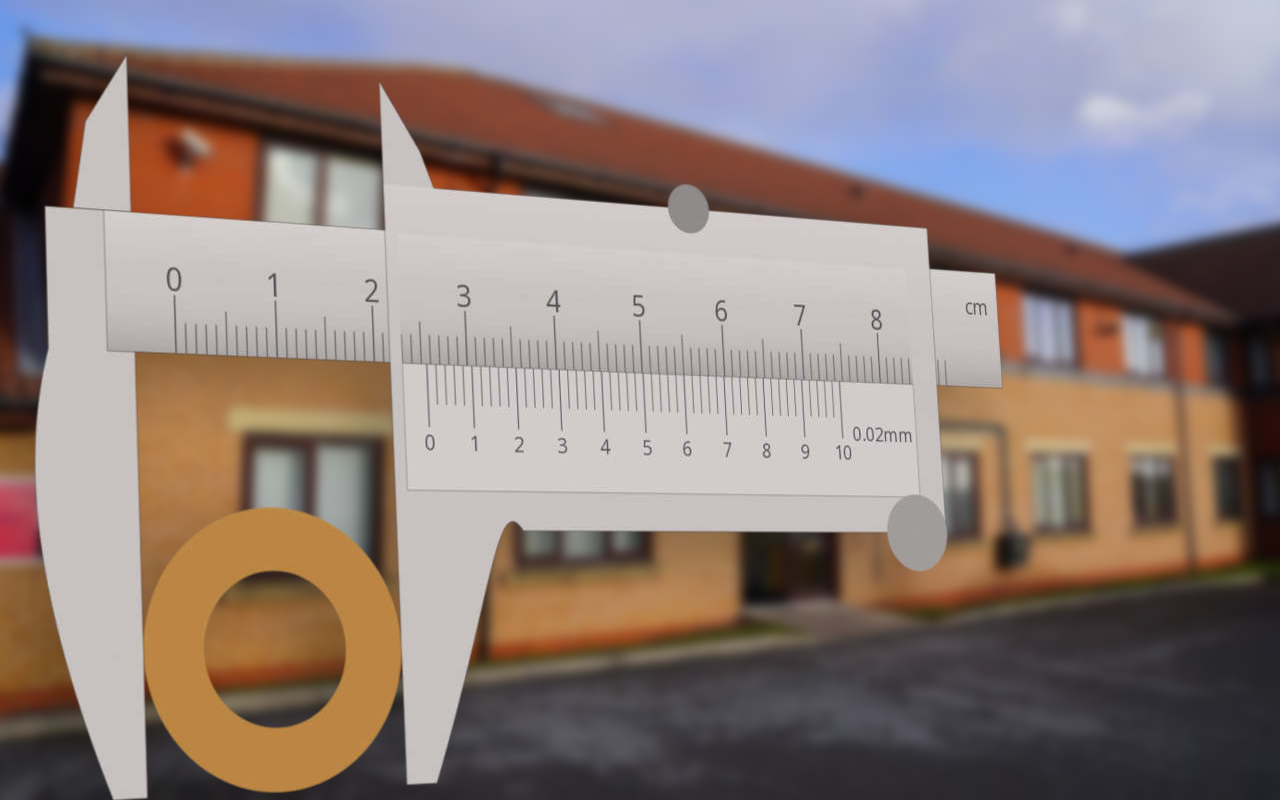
25.6 mm
